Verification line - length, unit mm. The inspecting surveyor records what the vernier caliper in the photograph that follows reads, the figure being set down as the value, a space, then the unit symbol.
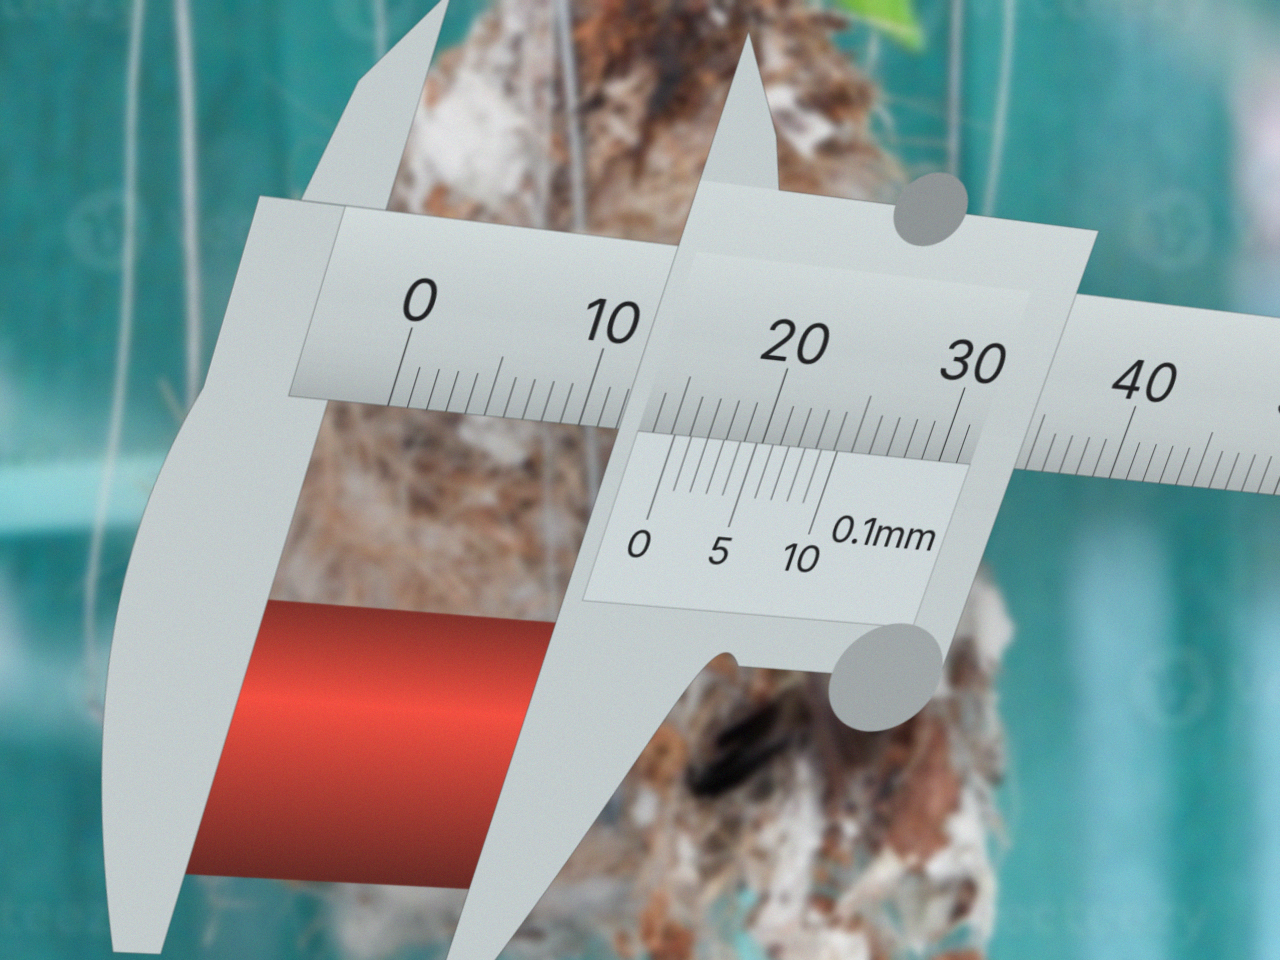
15.2 mm
